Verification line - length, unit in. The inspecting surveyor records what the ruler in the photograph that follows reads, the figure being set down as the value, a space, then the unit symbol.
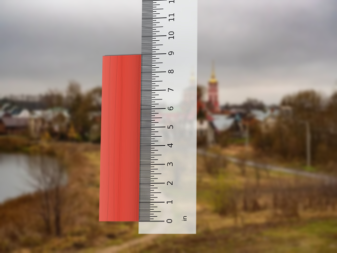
9 in
